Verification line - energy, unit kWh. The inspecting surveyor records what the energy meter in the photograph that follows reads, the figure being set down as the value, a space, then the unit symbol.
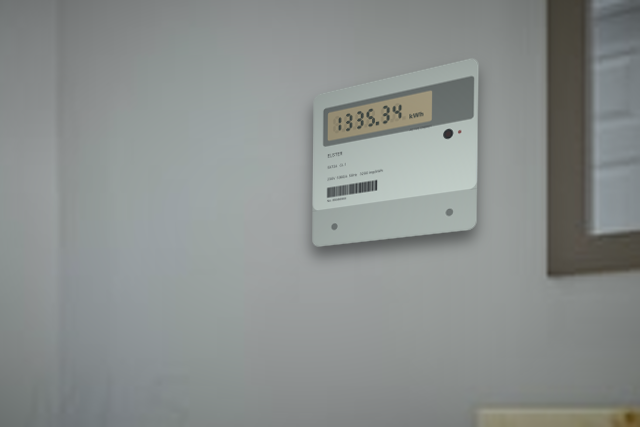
1335.34 kWh
